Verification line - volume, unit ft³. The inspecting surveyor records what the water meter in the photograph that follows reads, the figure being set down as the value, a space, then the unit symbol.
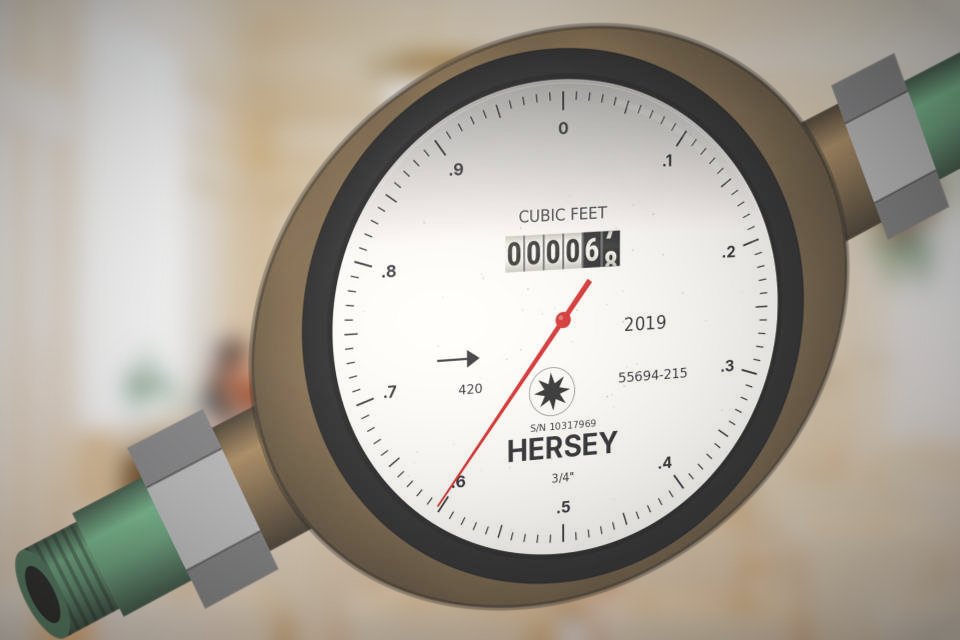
67.60 ft³
